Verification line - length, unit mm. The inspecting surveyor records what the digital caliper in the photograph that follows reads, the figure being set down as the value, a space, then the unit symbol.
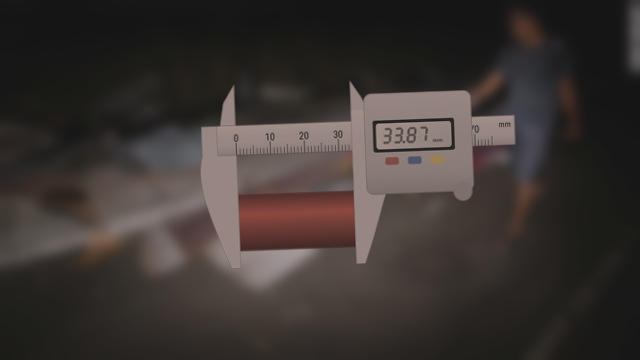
33.87 mm
